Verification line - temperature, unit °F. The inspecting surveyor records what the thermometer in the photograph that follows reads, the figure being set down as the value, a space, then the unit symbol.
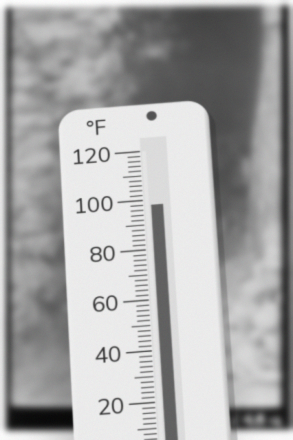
98 °F
